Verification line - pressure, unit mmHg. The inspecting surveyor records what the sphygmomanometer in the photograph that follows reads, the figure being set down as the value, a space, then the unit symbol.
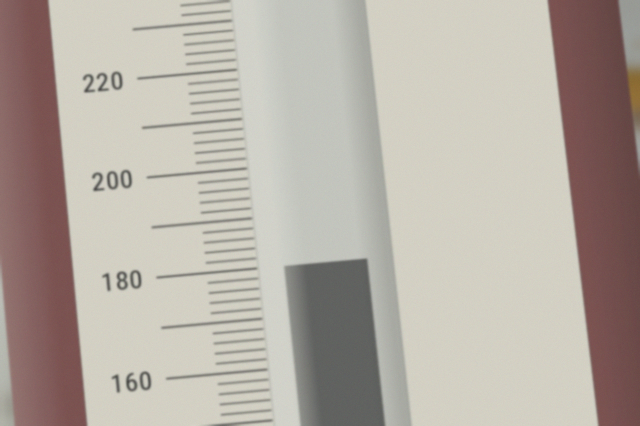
180 mmHg
